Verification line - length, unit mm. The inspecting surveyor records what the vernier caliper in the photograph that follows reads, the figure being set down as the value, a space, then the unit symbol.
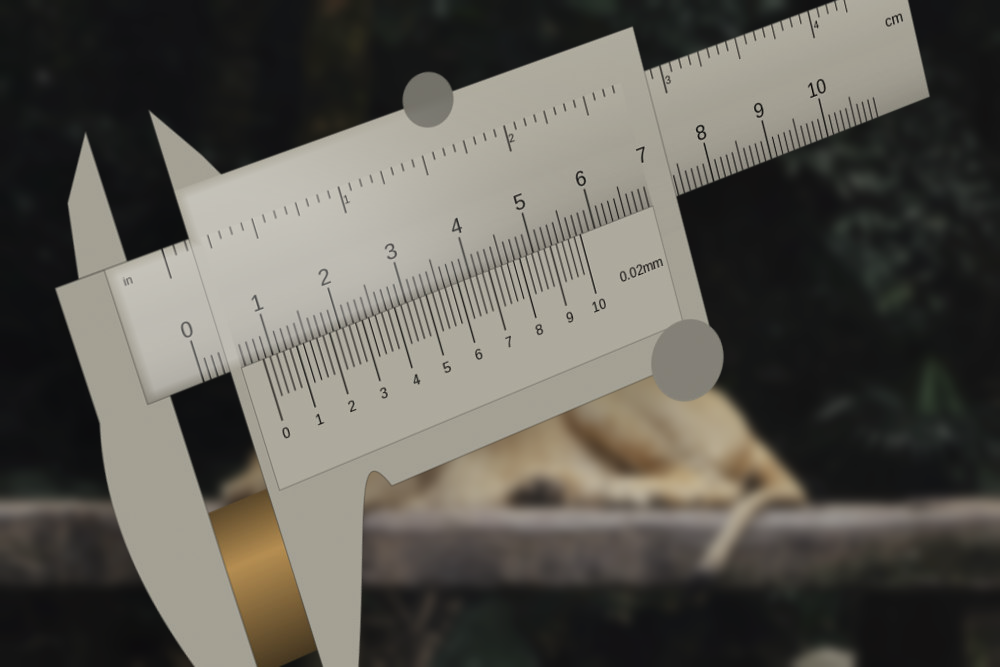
8.6 mm
